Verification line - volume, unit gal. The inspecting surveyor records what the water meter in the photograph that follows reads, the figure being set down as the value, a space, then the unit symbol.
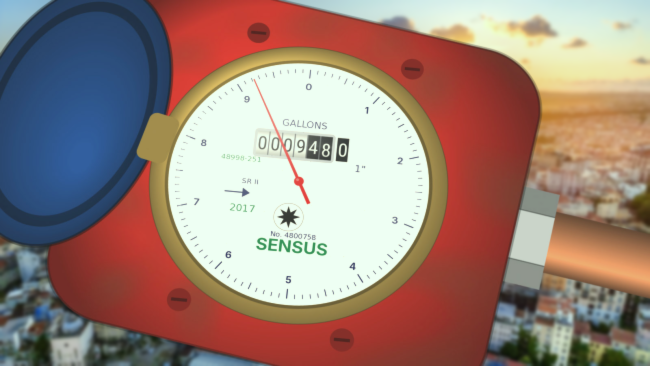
9479.2 gal
